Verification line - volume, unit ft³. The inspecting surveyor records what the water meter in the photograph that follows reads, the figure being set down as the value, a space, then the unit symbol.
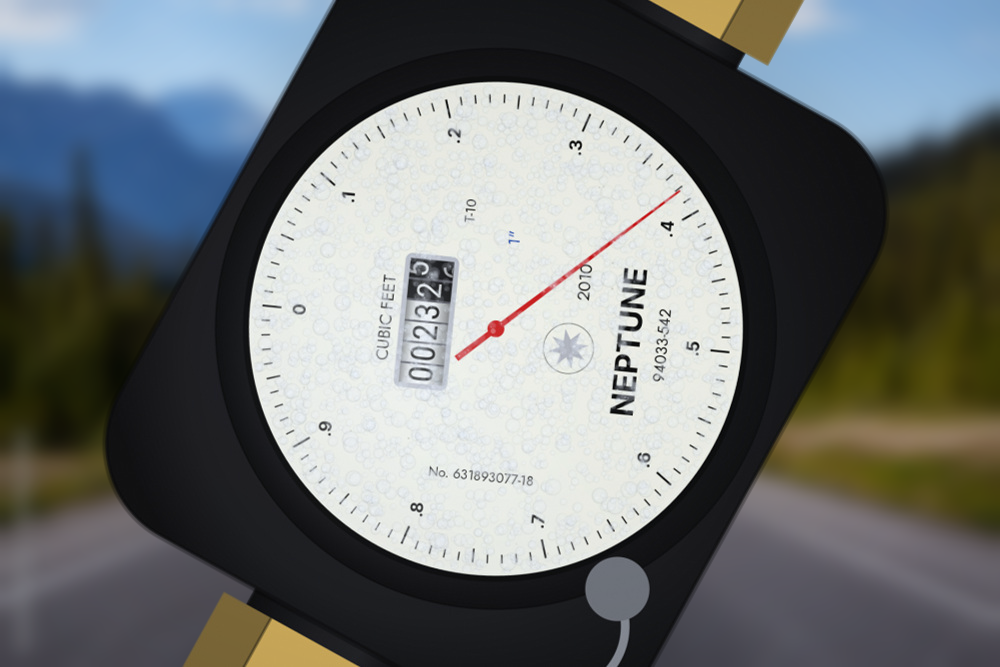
2325.38 ft³
